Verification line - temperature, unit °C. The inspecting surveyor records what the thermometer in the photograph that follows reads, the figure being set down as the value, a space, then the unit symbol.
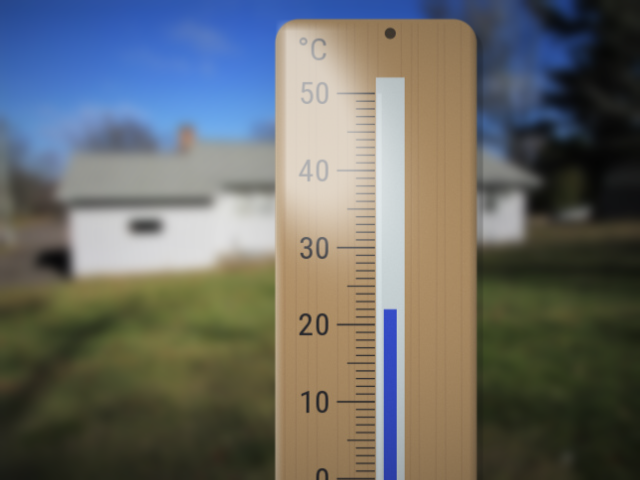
22 °C
